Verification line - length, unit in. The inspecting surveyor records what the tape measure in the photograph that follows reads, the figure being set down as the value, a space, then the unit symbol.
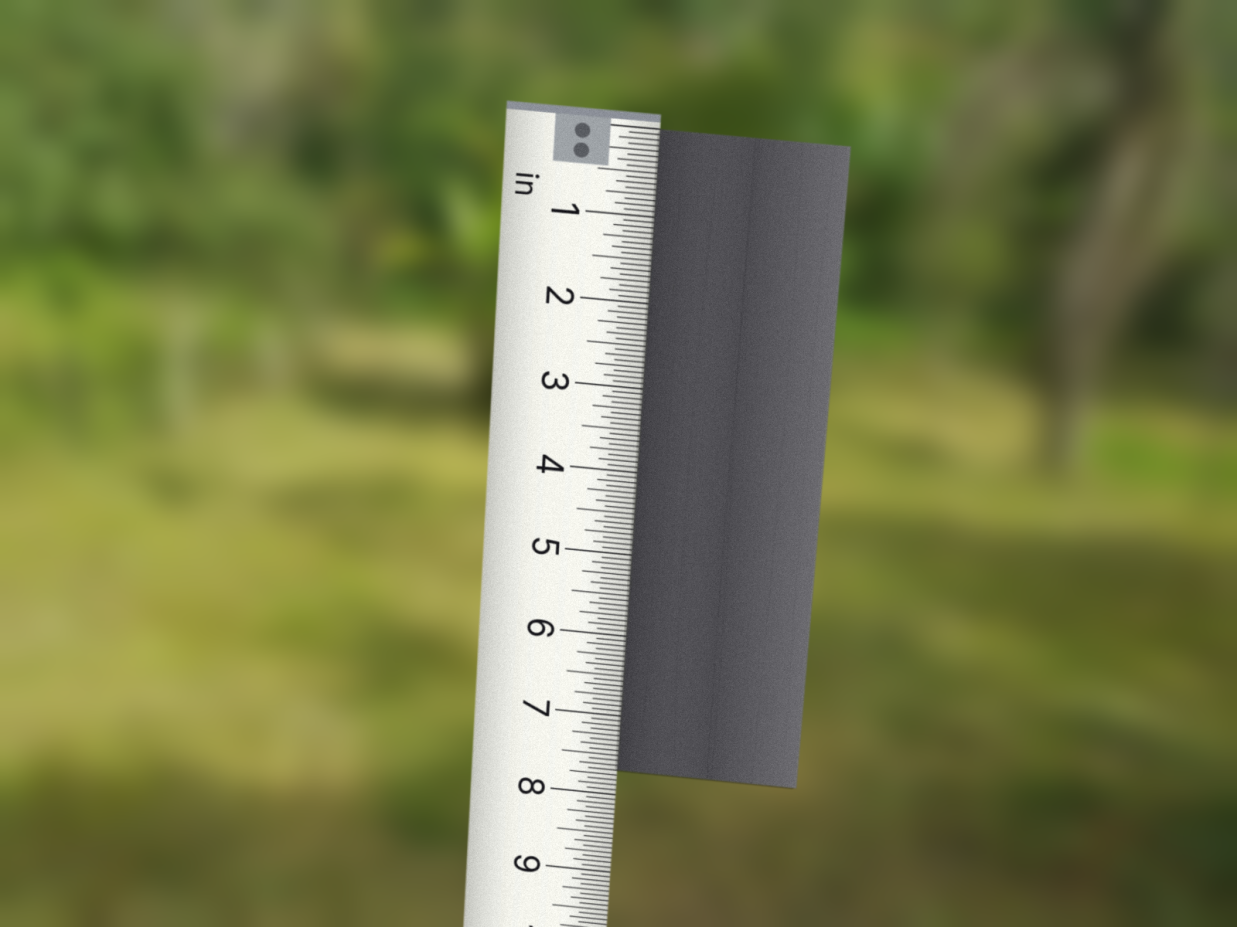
7.6875 in
